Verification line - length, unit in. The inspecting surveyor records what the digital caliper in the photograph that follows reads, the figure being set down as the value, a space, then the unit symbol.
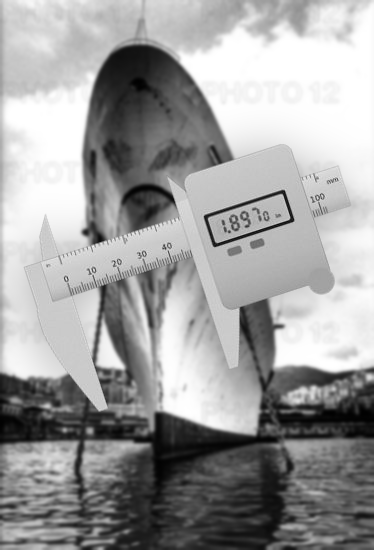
1.8970 in
